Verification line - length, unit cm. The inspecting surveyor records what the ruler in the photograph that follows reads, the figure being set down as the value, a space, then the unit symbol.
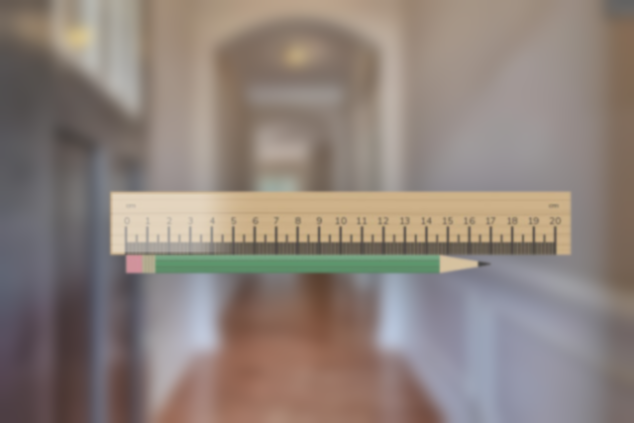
17 cm
